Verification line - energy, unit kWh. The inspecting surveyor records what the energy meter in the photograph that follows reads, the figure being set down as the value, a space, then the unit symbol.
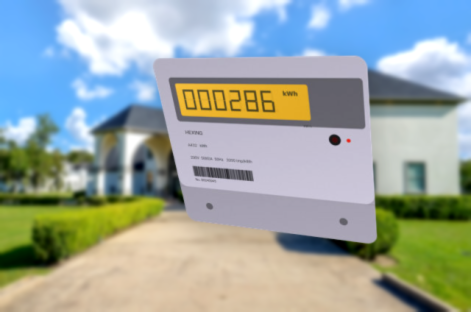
286 kWh
